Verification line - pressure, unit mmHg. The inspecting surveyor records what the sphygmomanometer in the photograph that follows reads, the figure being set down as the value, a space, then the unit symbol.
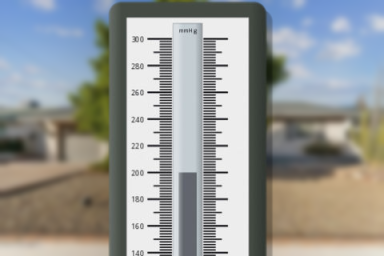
200 mmHg
